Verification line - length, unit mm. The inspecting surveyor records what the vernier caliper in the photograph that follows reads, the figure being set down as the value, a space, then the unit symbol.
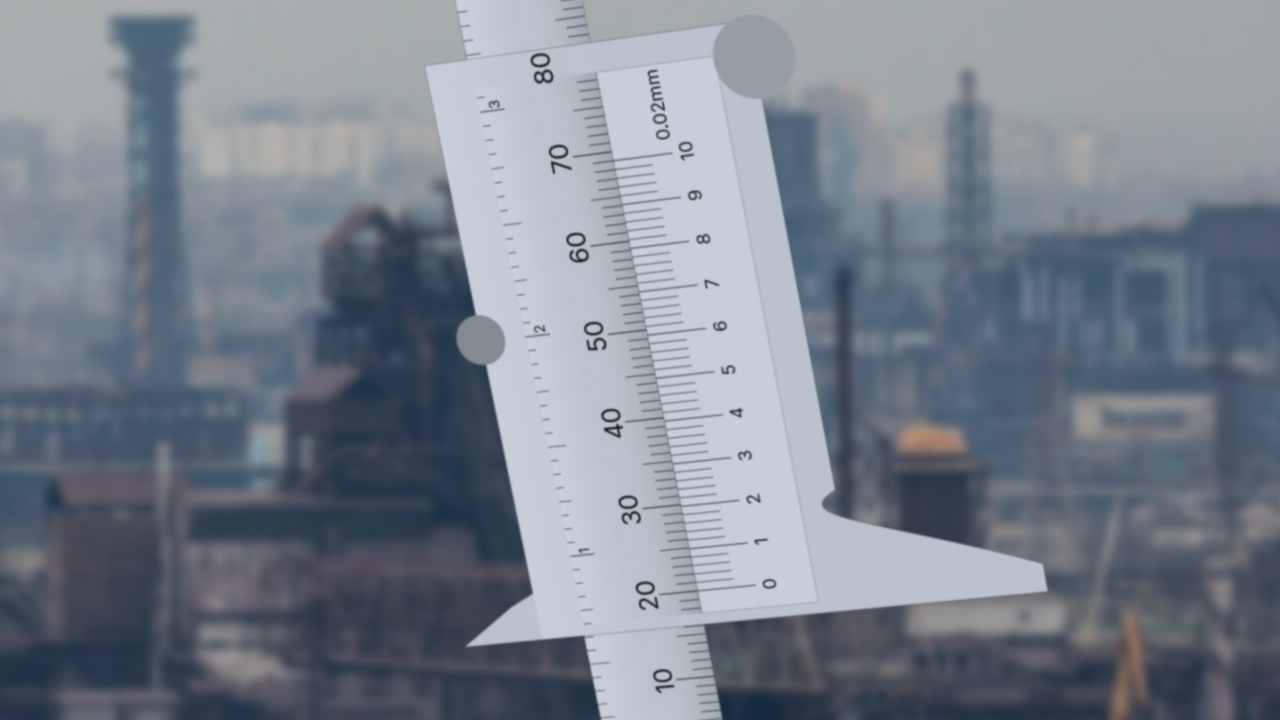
20.0 mm
